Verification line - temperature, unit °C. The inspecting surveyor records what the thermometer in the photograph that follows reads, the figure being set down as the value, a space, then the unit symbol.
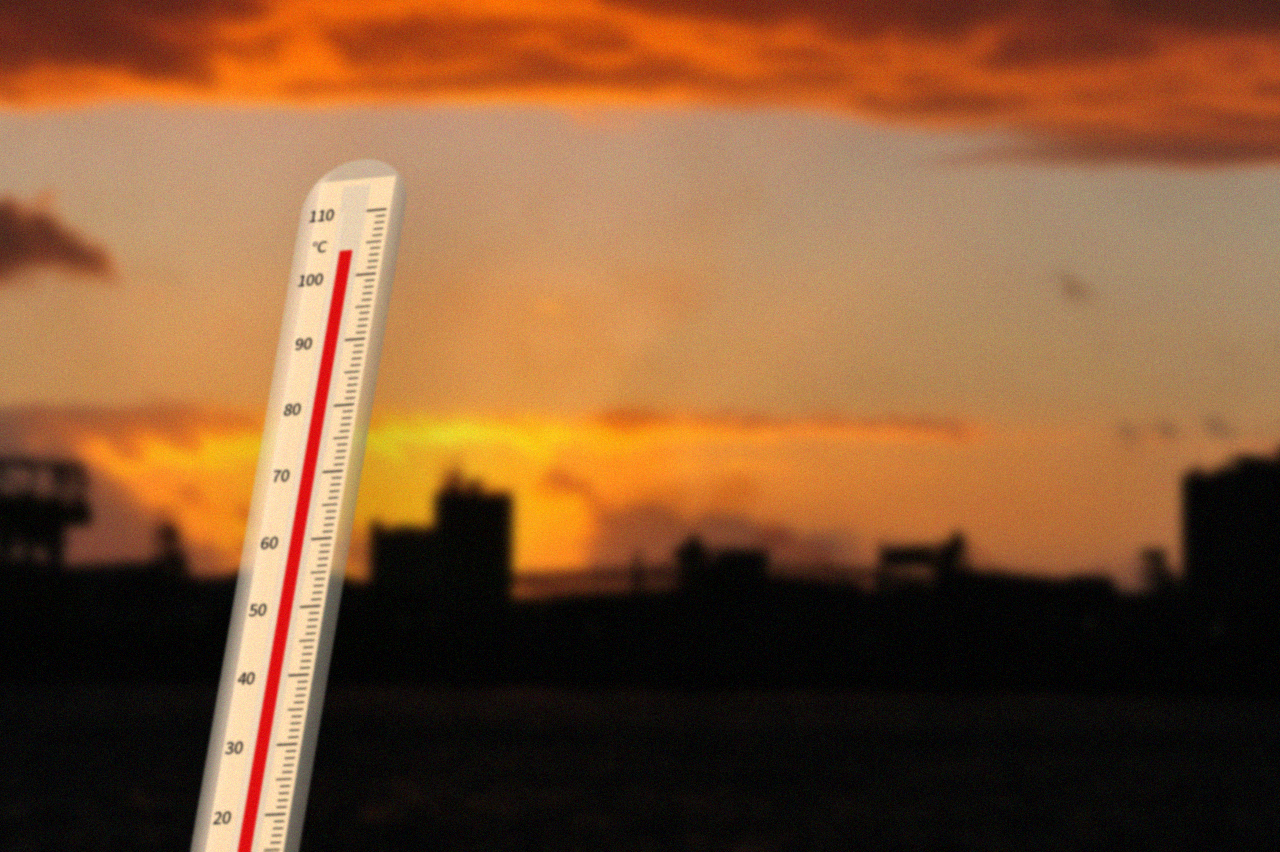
104 °C
